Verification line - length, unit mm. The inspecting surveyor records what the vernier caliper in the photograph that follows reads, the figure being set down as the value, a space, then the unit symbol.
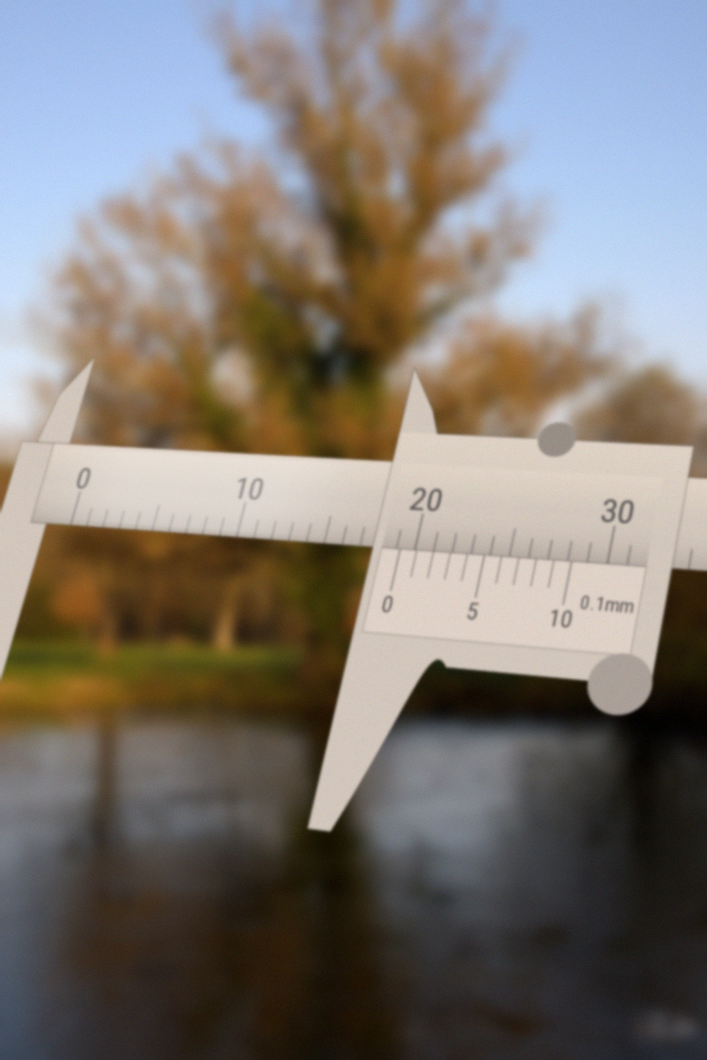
19.2 mm
